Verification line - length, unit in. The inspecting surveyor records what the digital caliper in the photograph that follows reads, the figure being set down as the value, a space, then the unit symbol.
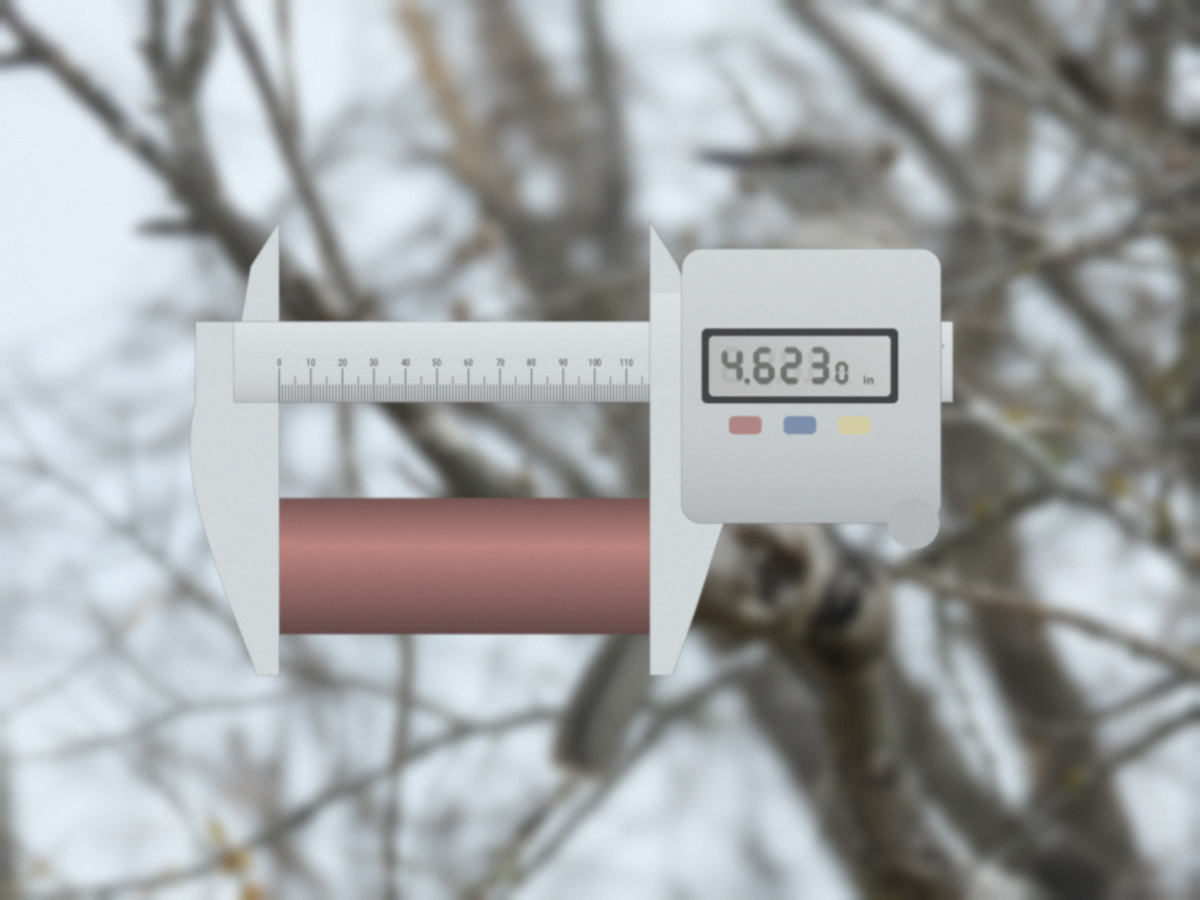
4.6230 in
